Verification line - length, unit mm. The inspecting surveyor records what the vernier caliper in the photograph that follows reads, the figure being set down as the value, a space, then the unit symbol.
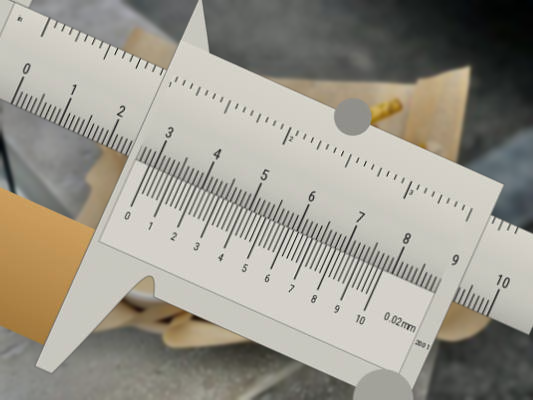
29.0 mm
